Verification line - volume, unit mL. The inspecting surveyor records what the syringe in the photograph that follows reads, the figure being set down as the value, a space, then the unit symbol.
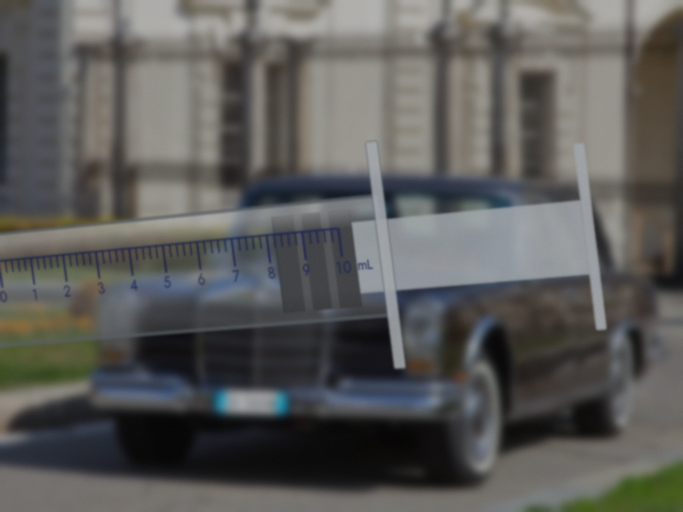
8.2 mL
